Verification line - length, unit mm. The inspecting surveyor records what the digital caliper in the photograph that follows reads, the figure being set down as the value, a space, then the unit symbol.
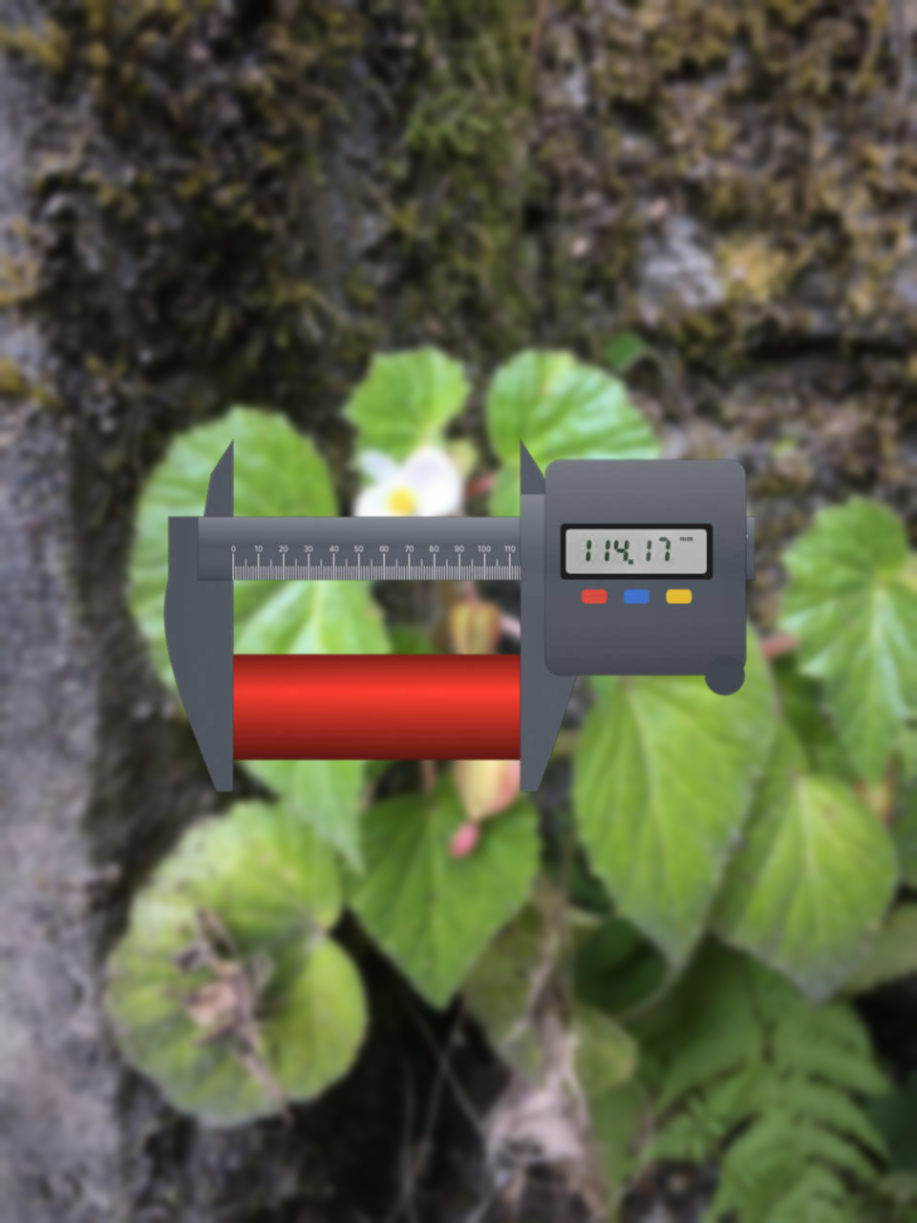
114.17 mm
